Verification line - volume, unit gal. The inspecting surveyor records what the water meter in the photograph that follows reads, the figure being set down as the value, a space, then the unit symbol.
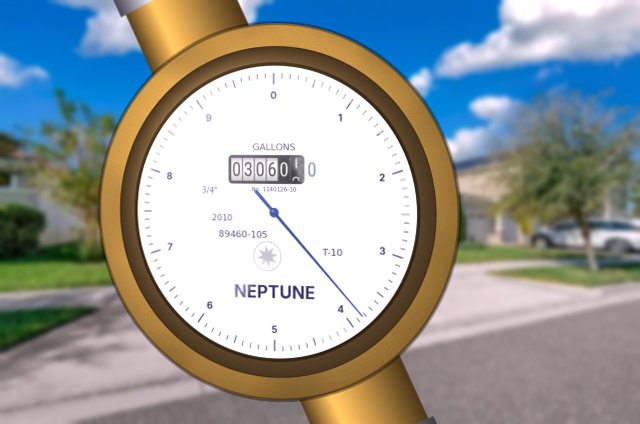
306013.8 gal
